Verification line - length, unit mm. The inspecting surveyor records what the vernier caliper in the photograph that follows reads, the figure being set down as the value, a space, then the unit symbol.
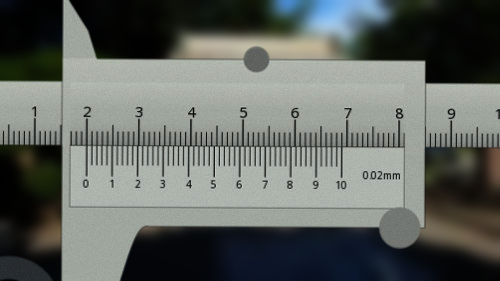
20.0 mm
